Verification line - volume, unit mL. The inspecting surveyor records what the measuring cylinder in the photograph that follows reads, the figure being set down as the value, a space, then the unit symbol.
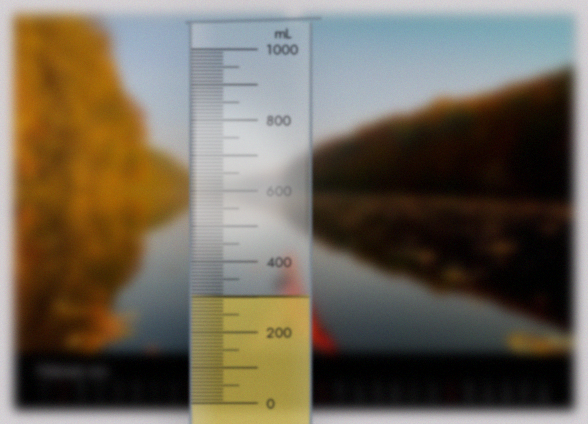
300 mL
